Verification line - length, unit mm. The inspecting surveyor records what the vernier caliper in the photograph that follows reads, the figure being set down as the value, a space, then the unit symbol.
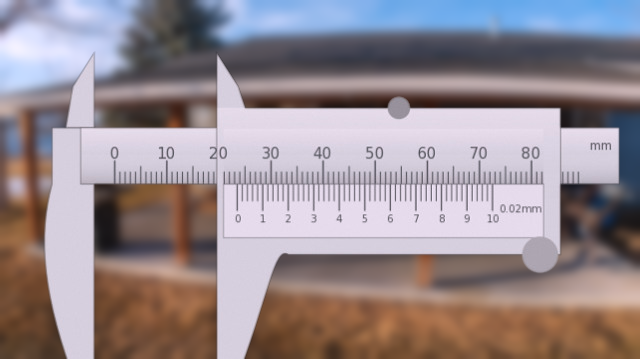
23.5 mm
